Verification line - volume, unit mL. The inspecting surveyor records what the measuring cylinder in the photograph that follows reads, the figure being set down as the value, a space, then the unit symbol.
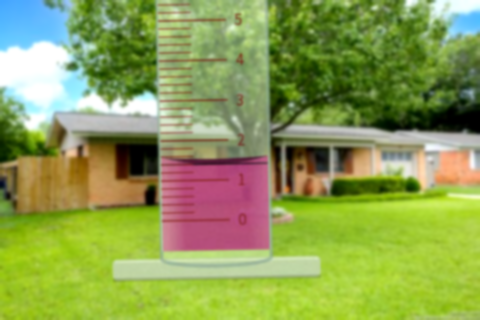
1.4 mL
